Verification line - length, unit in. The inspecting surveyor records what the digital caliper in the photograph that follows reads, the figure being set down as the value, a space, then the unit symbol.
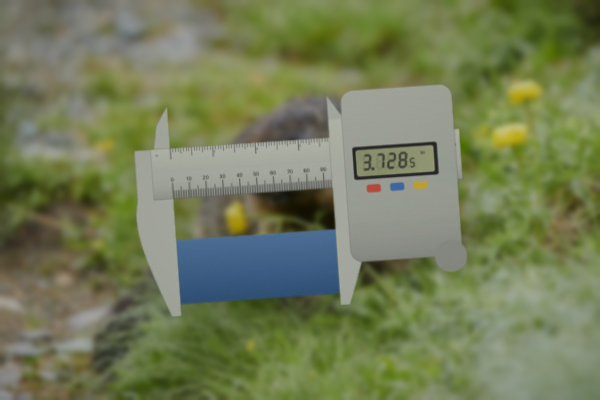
3.7285 in
